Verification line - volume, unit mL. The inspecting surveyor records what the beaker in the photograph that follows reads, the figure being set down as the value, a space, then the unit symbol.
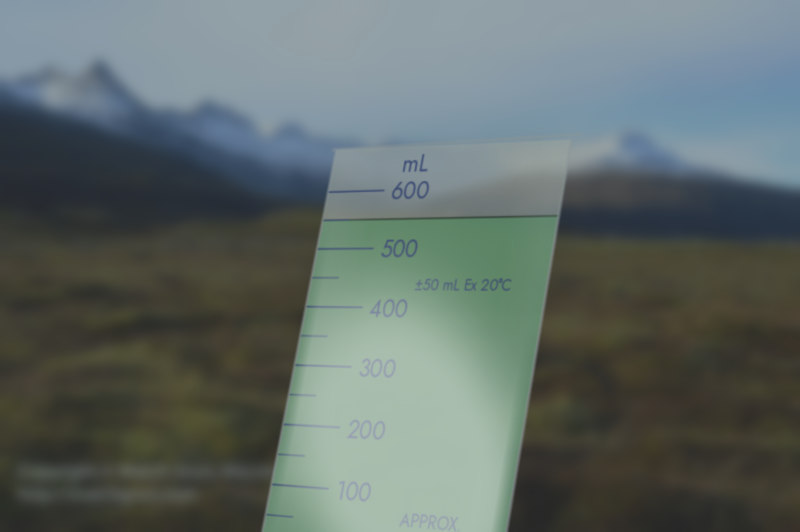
550 mL
